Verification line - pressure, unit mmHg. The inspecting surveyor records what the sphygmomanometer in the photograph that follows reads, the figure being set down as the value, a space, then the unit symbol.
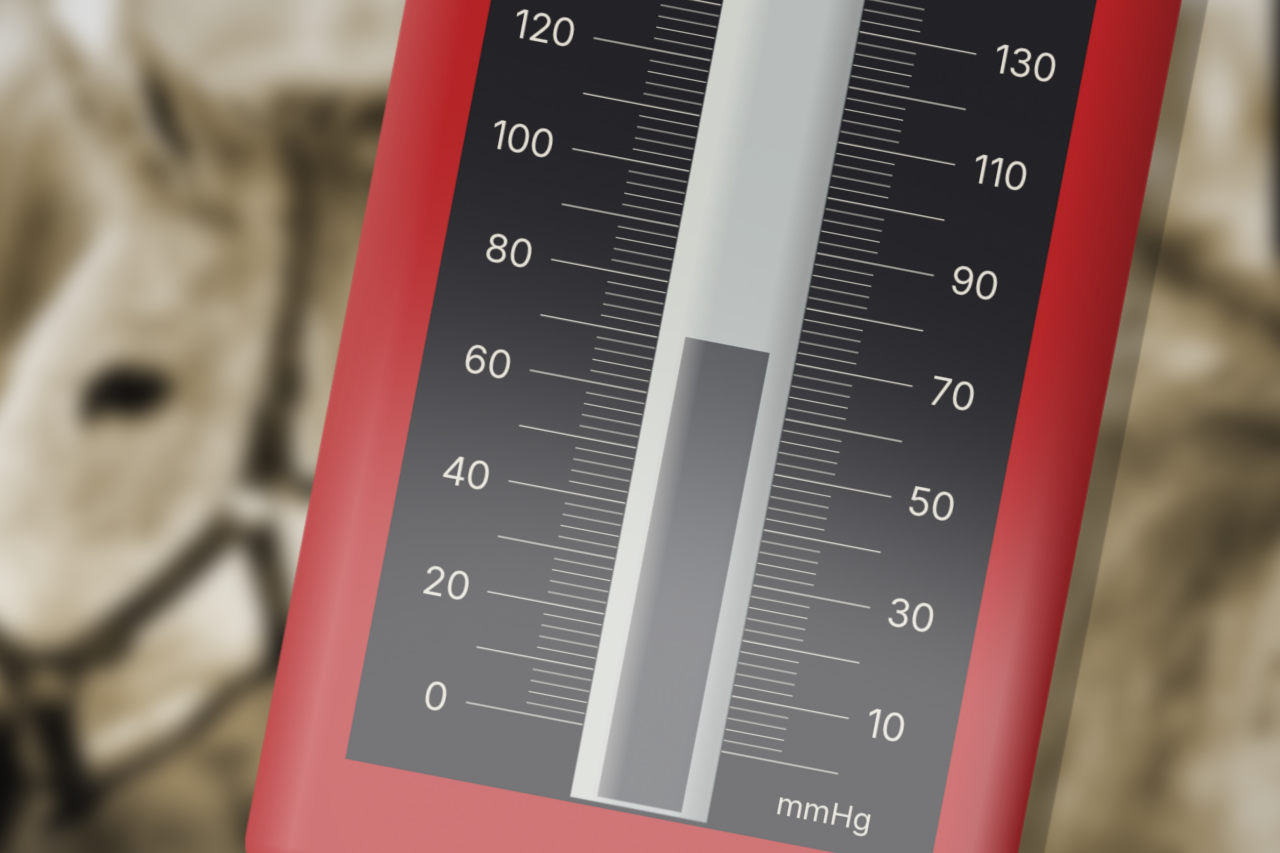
71 mmHg
